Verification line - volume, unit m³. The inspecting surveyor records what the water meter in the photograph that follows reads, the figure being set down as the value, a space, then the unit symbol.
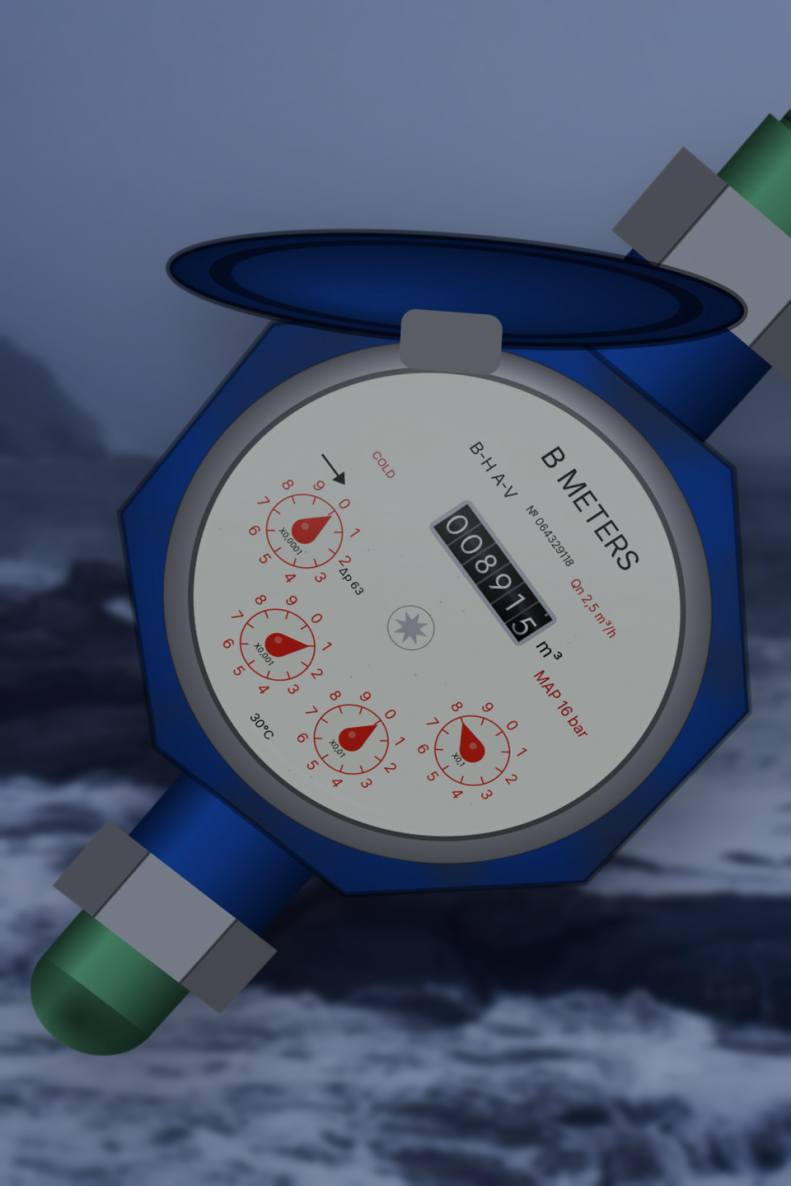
8914.8010 m³
